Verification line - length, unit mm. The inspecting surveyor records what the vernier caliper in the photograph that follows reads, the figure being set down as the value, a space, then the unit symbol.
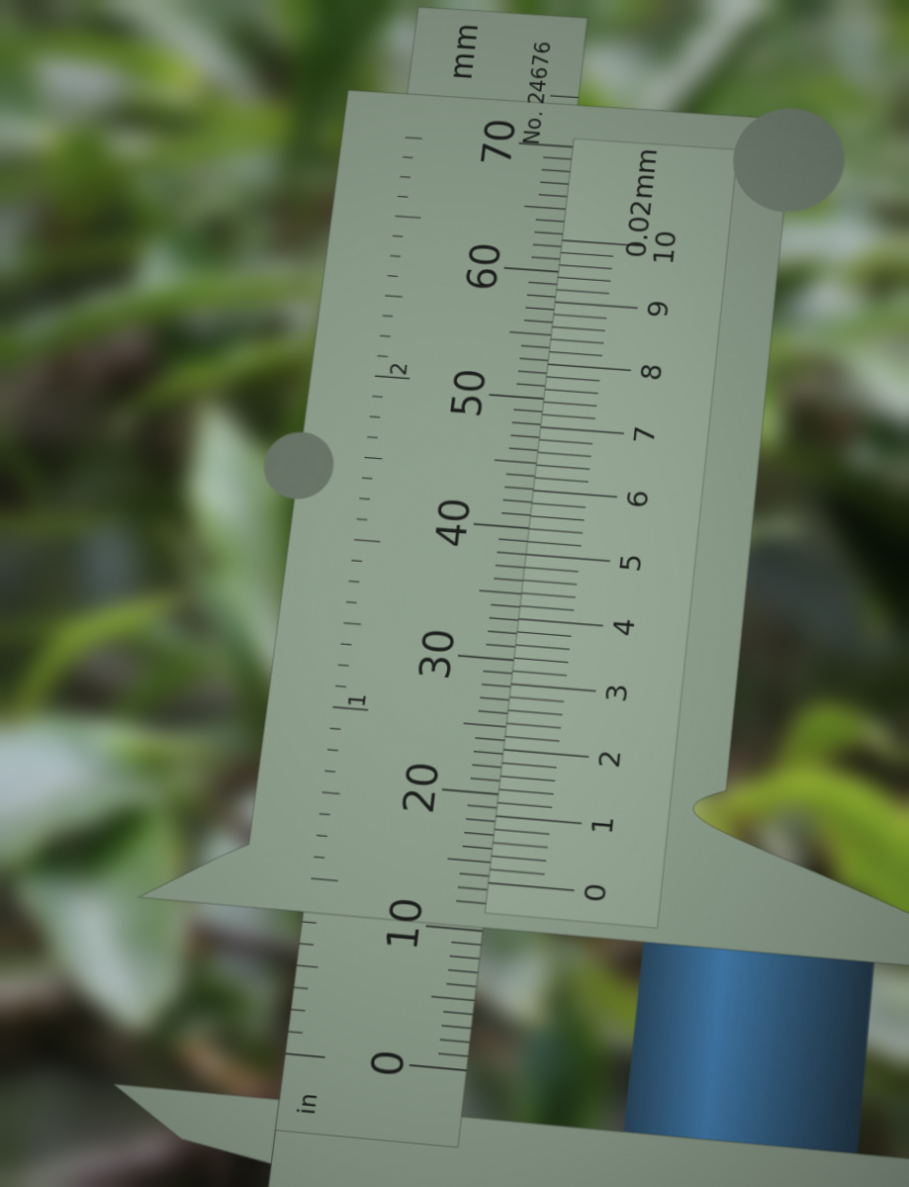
13.5 mm
